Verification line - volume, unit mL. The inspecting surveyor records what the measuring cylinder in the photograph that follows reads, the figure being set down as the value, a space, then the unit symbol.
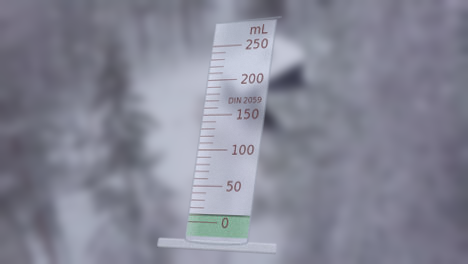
10 mL
